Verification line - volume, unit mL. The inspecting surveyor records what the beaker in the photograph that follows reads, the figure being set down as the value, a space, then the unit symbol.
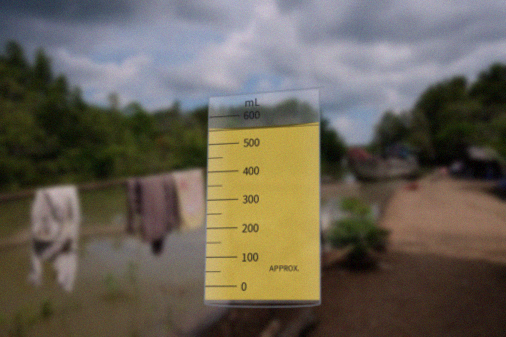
550 mL
